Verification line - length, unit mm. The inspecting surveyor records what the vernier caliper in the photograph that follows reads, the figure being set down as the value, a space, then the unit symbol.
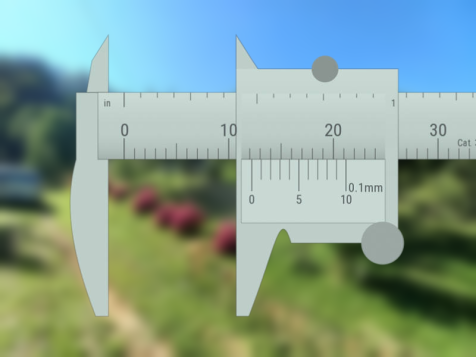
12.2 mm
